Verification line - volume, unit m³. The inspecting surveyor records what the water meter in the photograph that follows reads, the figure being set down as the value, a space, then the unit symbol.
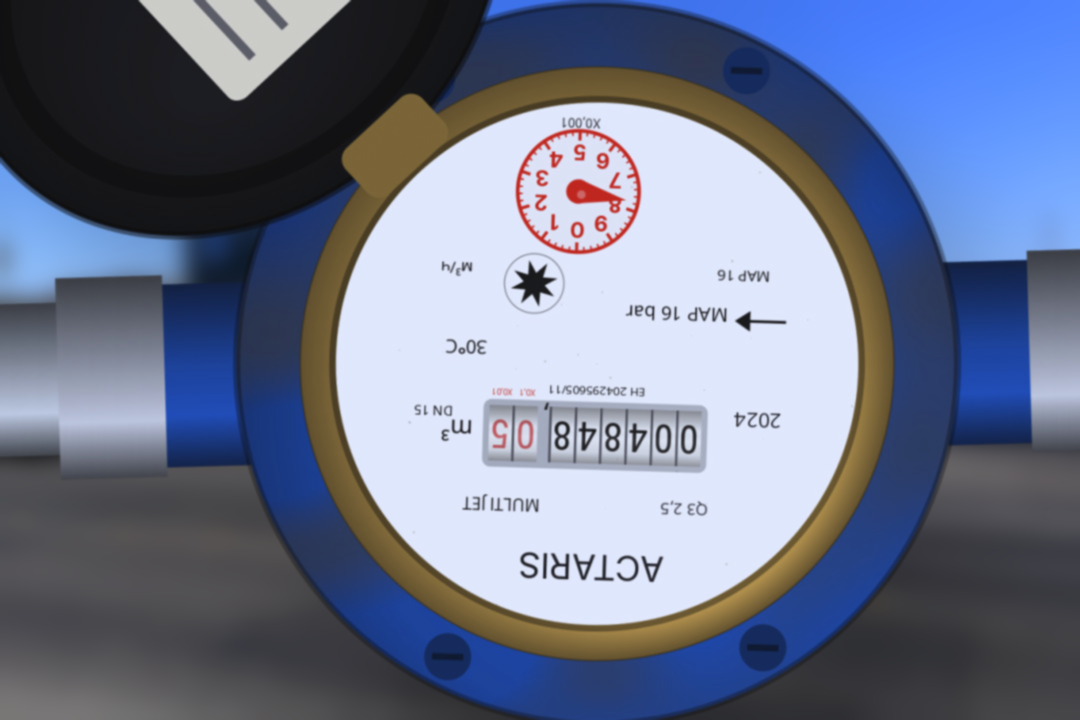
4848.057 m³
